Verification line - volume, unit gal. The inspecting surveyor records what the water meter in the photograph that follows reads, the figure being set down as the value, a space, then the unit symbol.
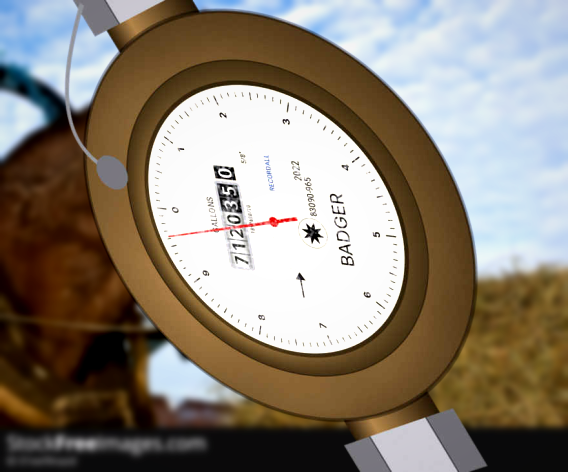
7120349.6 gal
